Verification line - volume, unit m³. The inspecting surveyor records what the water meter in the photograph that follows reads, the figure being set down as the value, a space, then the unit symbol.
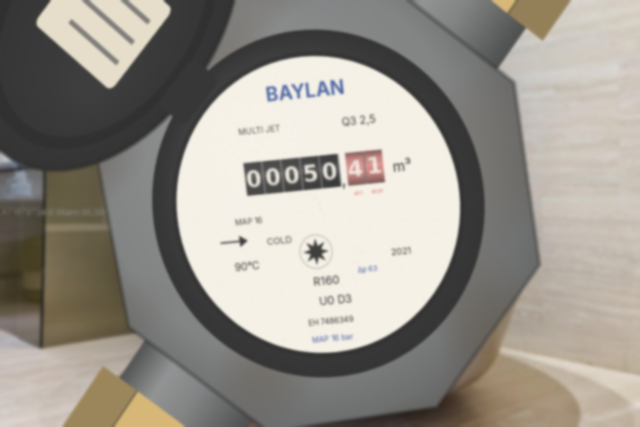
50.41 m³
